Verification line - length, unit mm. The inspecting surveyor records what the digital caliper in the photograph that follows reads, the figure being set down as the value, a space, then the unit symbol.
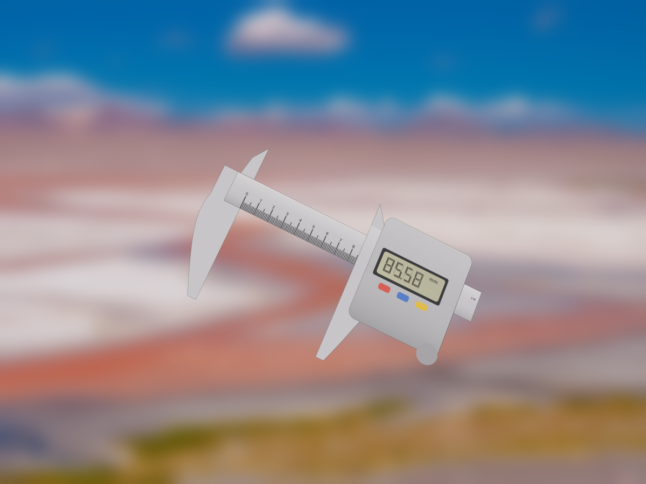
85.58 mm
